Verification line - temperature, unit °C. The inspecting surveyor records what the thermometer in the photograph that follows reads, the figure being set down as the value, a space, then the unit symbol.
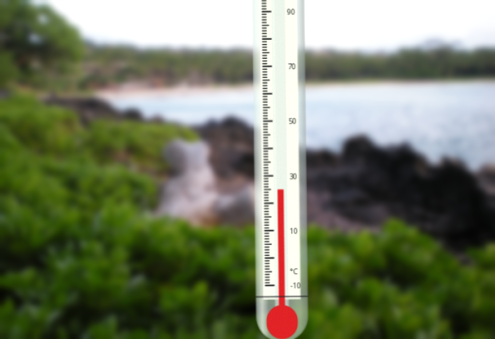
25 °C
